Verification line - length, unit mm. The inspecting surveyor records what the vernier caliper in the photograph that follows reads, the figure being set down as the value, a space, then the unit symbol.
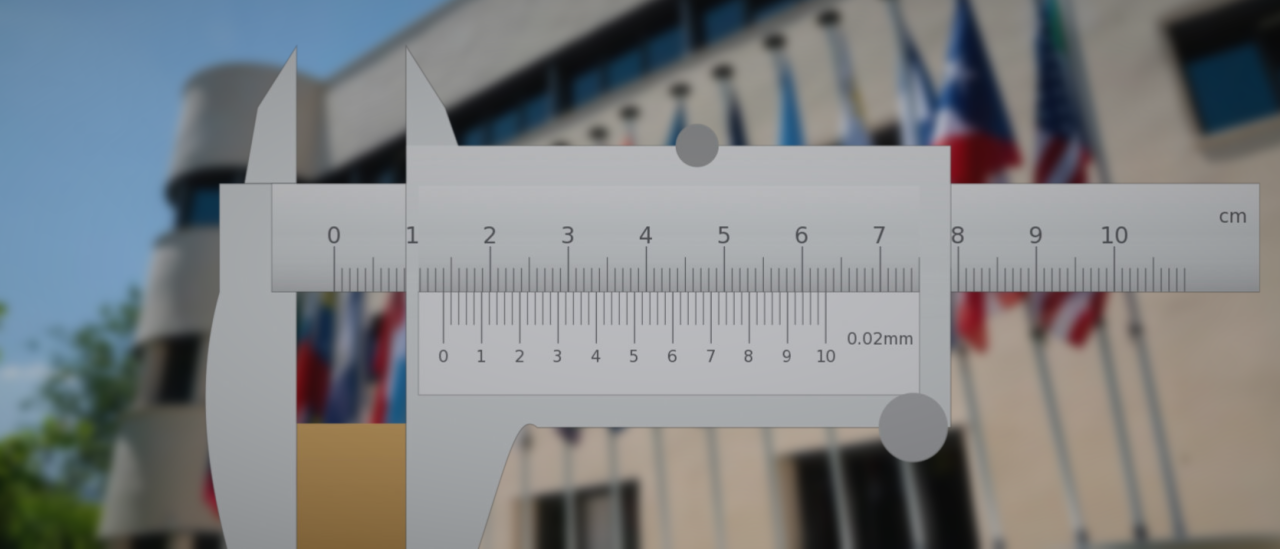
14.0 mm
